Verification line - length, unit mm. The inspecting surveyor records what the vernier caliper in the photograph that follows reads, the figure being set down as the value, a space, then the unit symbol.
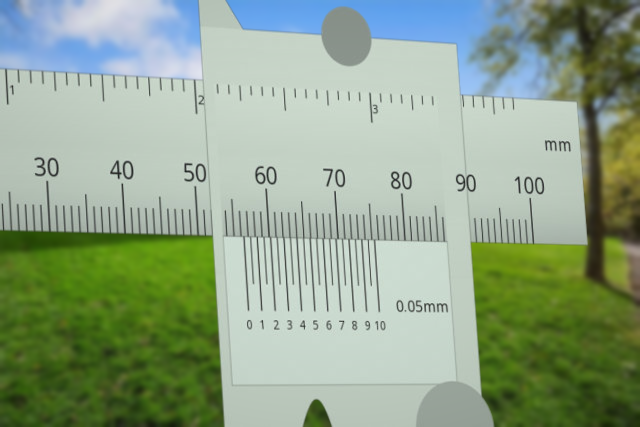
56.4 mm
